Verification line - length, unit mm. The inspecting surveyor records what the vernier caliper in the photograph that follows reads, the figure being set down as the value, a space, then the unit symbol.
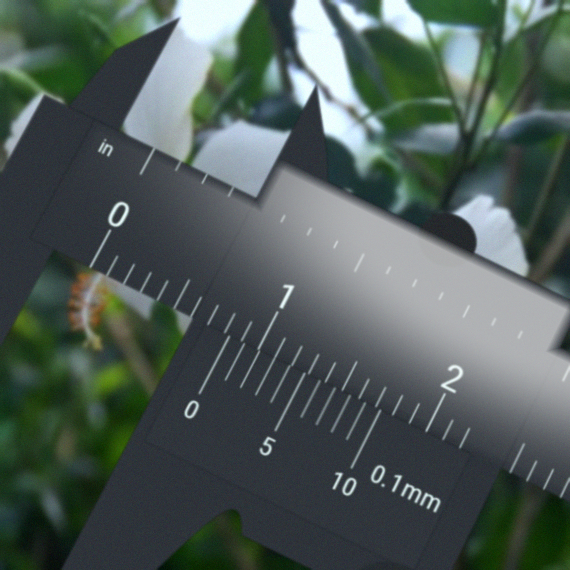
8.3 mm
